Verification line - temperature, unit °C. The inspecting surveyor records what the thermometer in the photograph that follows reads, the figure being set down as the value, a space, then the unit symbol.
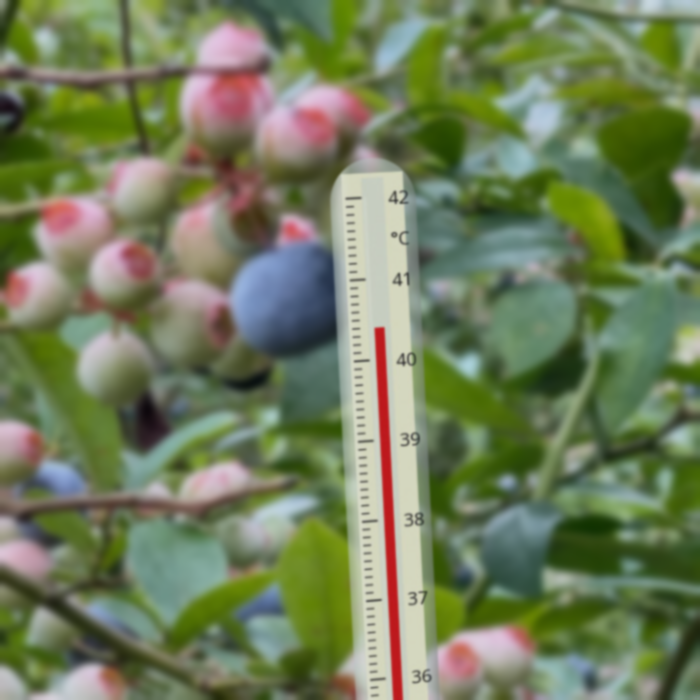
40.4 °C
